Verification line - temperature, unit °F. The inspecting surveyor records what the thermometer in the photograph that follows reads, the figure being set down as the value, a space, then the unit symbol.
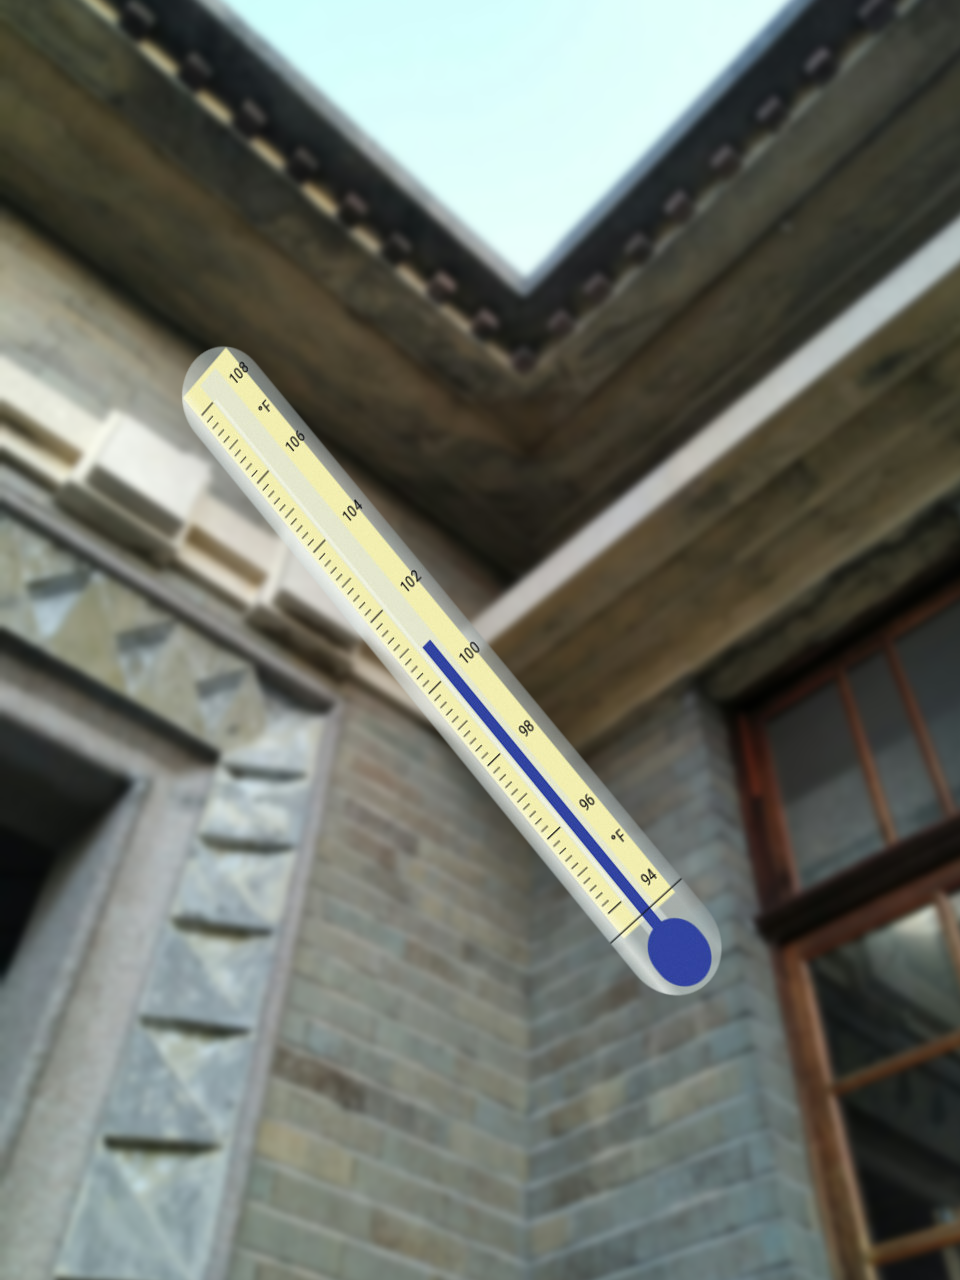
100.8 °F
